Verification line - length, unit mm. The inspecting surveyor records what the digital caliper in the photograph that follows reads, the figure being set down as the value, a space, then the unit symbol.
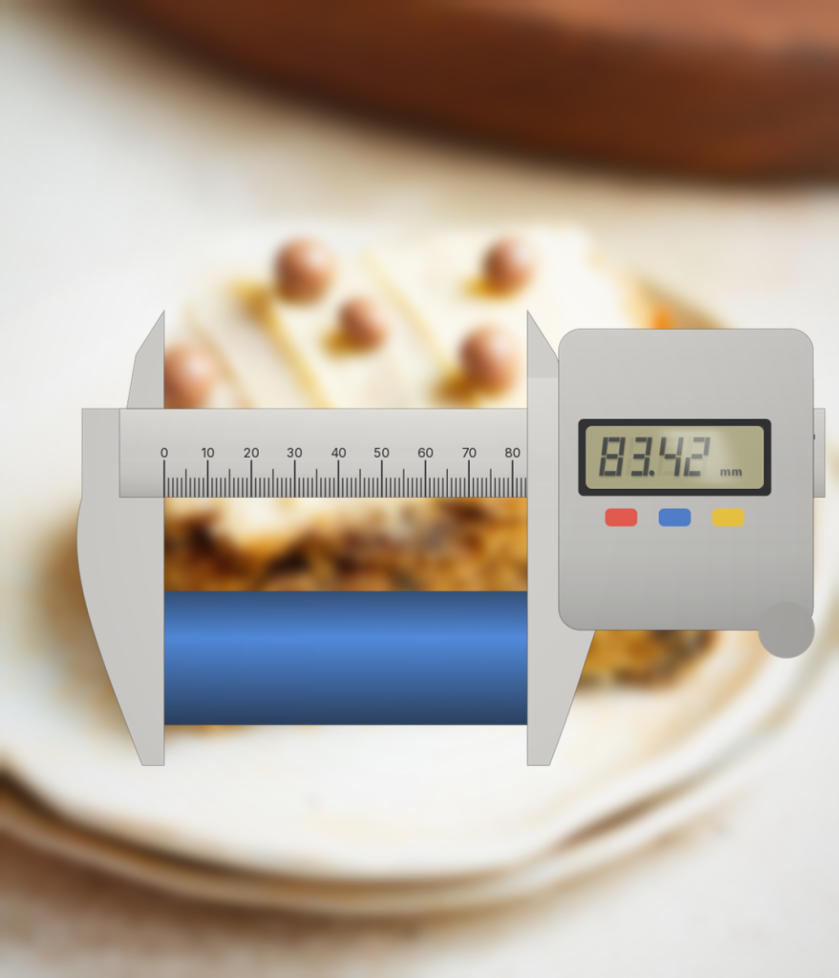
83.42 mm
